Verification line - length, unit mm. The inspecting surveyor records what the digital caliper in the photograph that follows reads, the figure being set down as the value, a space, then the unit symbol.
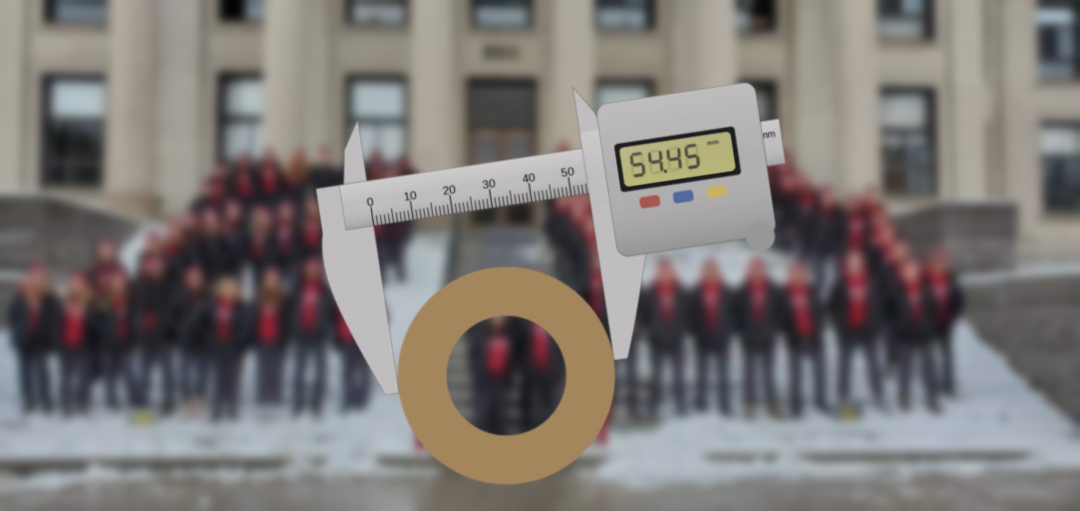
54.45 mm
